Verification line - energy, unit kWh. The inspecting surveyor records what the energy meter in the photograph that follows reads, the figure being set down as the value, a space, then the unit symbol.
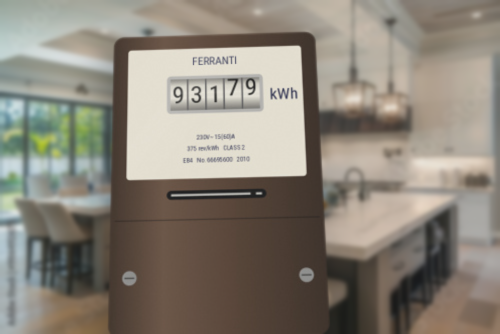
93179 kWh
